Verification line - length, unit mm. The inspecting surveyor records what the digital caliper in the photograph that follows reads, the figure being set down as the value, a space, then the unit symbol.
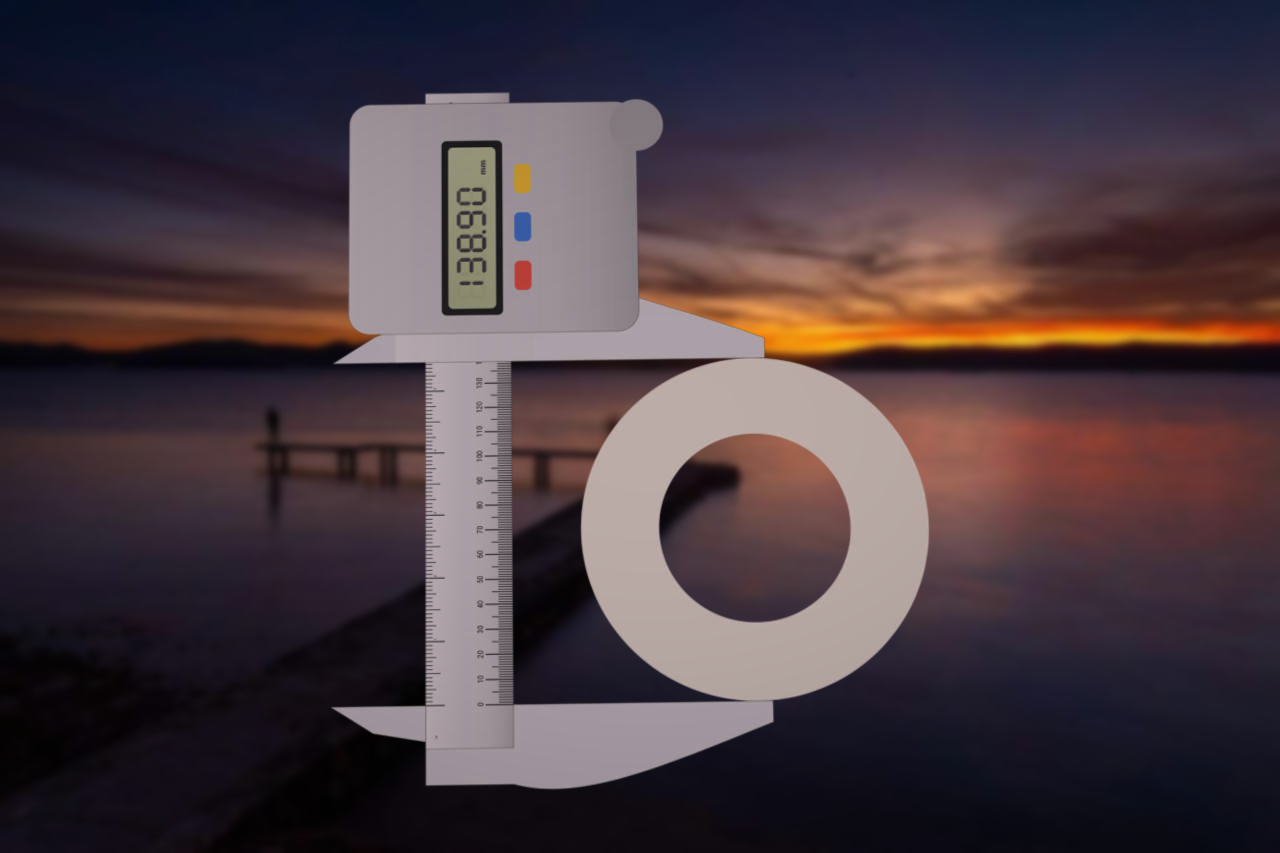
138.90 mm
